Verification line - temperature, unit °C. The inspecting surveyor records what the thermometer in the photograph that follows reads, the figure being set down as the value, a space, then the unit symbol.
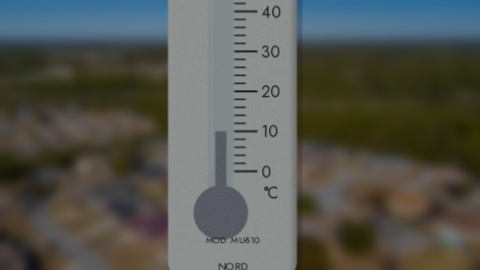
10 °C
